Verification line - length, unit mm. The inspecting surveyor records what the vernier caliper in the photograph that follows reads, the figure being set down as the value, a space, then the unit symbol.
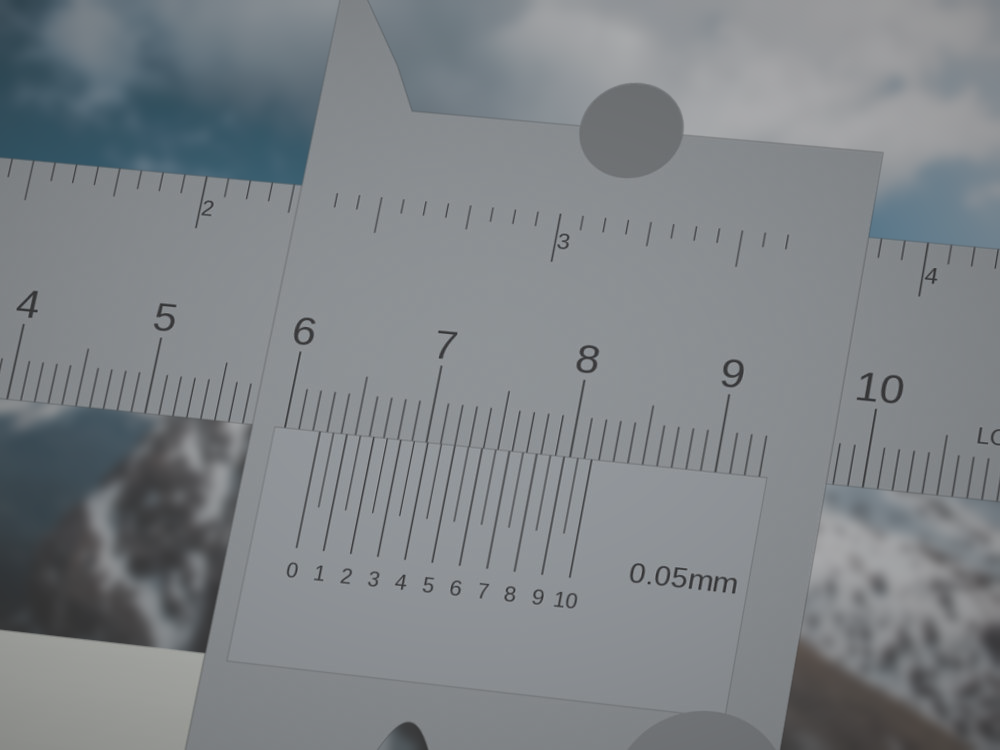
62.5 mm
